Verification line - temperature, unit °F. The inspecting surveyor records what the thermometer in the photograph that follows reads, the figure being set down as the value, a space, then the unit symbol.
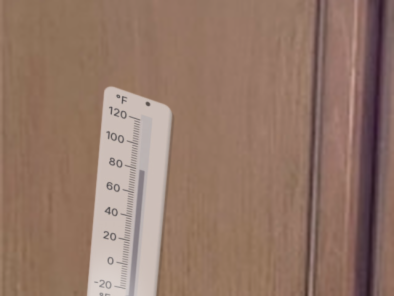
80 °F
